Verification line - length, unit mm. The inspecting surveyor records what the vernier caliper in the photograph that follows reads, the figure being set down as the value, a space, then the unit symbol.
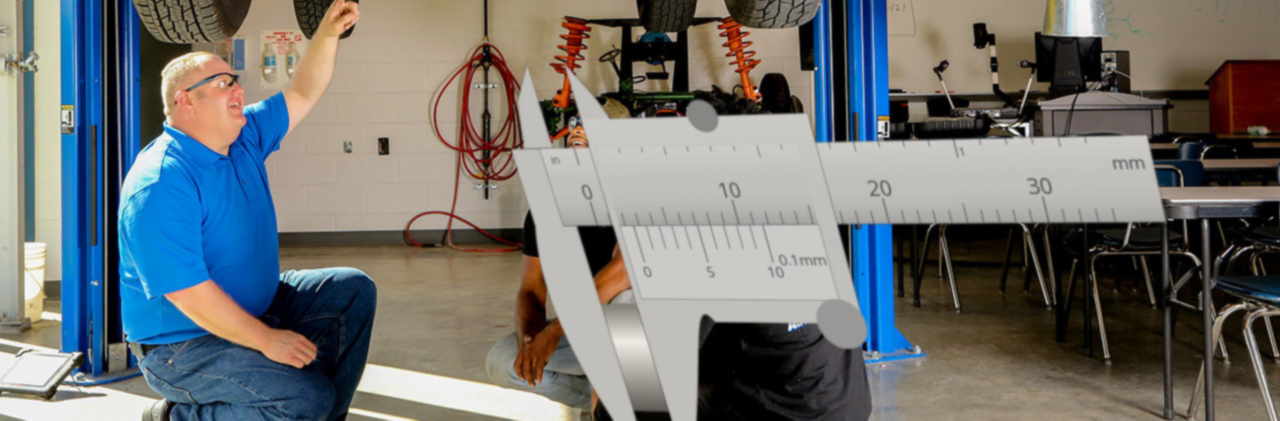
2.6 mm
